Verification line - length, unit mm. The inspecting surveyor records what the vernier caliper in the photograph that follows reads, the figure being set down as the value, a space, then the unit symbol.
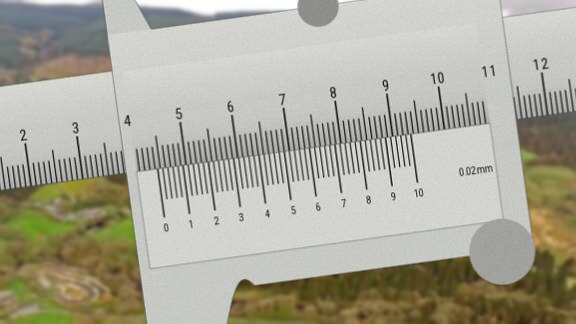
44.5 mm
